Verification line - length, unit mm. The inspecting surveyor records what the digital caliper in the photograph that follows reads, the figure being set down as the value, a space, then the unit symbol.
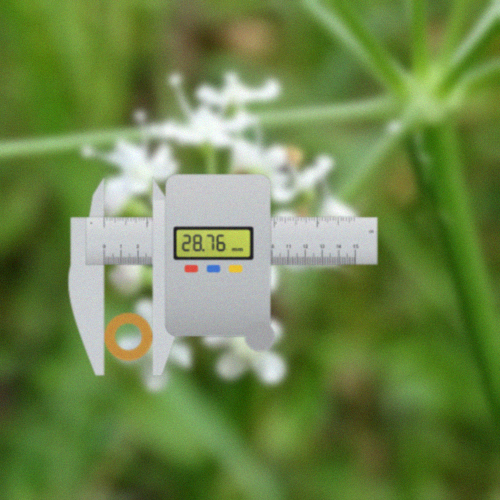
28.76 mm
